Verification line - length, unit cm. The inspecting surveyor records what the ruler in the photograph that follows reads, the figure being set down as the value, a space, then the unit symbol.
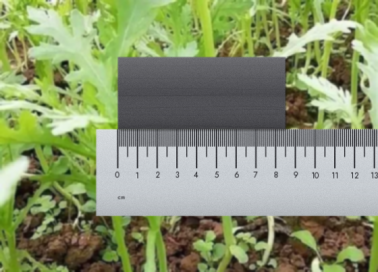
8.5 cm
